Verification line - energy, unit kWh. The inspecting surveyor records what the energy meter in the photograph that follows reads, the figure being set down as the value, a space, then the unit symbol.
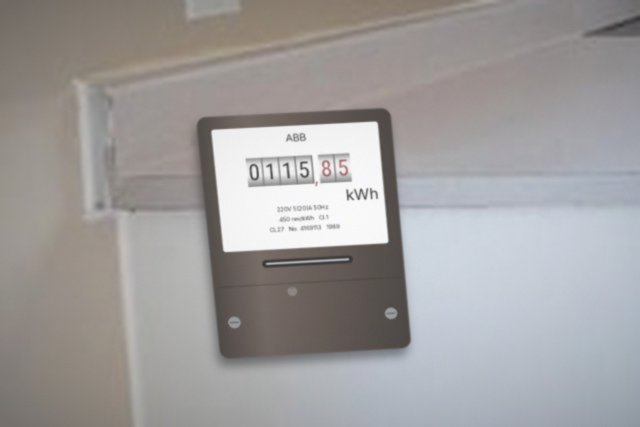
115.85 kWh
